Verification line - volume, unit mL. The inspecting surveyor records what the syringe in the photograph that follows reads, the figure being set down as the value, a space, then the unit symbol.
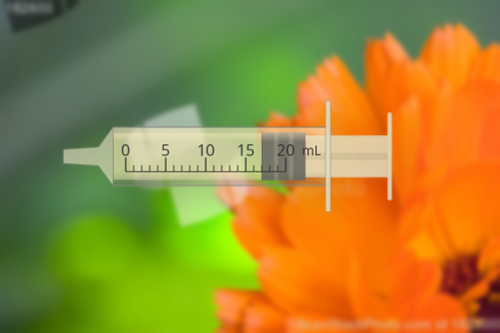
17 mL
